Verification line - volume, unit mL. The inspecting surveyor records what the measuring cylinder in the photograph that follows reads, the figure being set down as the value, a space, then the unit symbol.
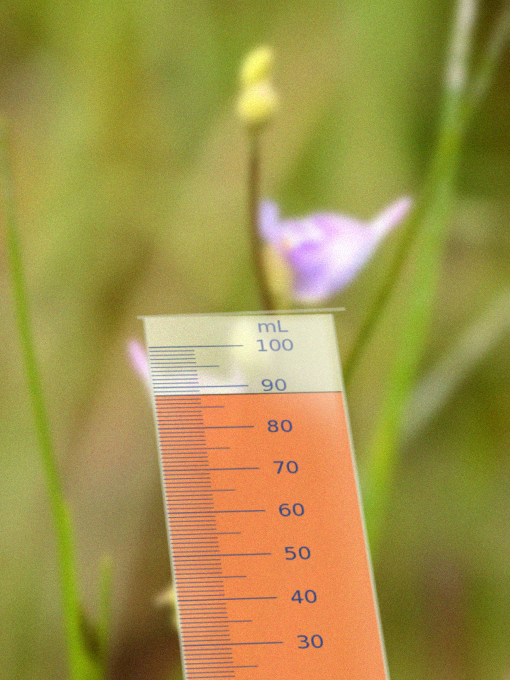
88 mL
